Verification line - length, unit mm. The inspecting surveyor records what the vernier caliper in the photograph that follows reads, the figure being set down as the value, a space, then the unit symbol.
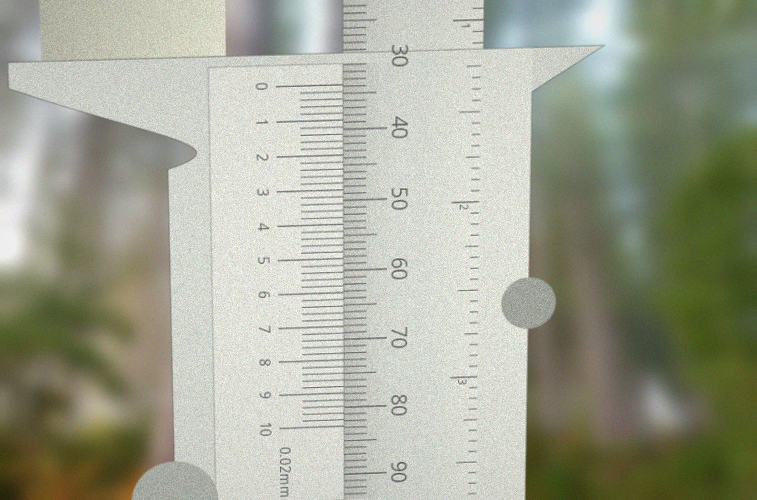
33.8 mm
